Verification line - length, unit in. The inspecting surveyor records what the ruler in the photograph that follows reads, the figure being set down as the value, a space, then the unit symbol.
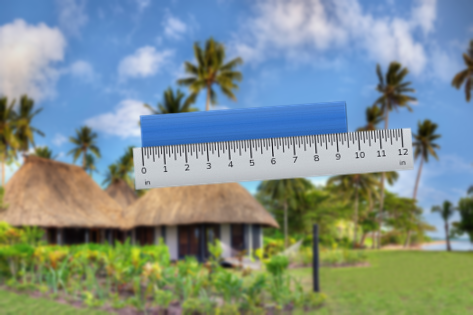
9.5 in
